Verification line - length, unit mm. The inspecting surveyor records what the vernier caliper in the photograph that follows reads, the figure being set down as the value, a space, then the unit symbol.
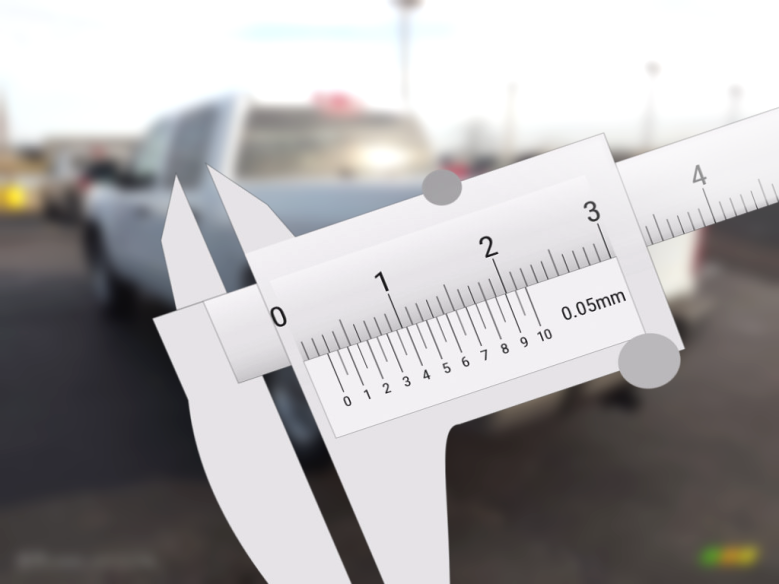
2.8 mm
